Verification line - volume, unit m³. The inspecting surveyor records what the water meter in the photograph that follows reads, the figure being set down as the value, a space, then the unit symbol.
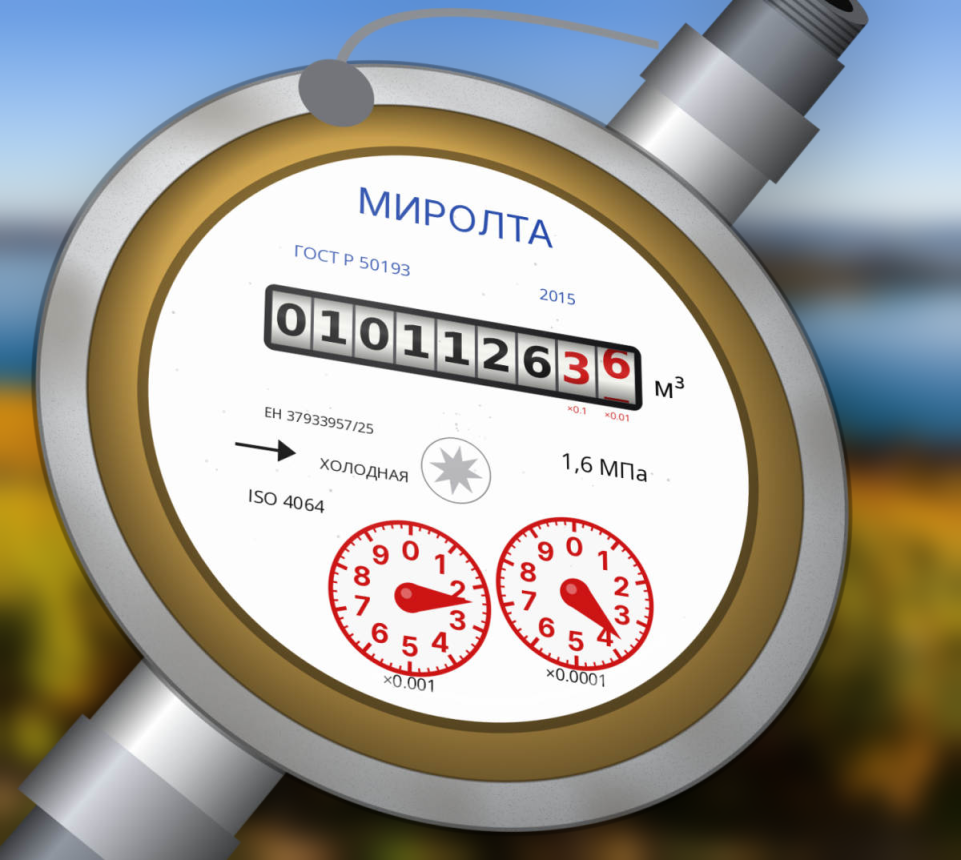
101126.3623 m³
